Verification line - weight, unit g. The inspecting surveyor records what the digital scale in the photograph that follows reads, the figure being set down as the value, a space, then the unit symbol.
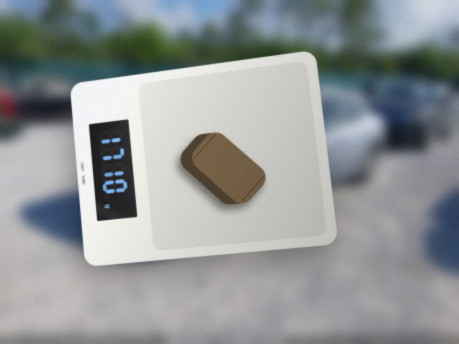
1710 g
